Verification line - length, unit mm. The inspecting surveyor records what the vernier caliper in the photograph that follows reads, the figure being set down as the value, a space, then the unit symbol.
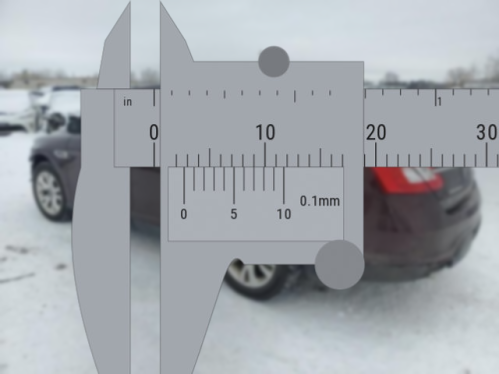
2.7 mm
